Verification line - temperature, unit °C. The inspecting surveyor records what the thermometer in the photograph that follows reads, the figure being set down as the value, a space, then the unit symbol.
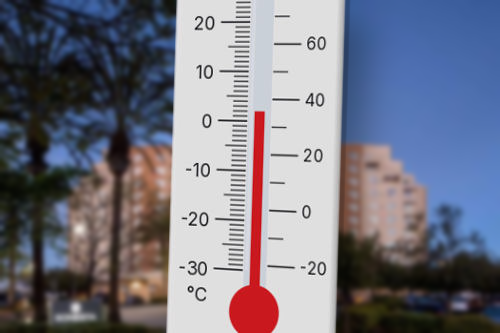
2 °C
